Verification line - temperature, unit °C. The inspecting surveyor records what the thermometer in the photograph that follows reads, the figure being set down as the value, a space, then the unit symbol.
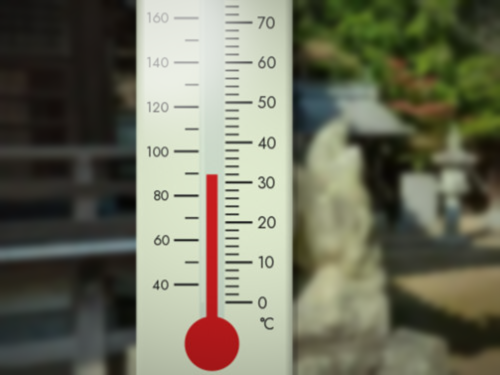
32 °C
